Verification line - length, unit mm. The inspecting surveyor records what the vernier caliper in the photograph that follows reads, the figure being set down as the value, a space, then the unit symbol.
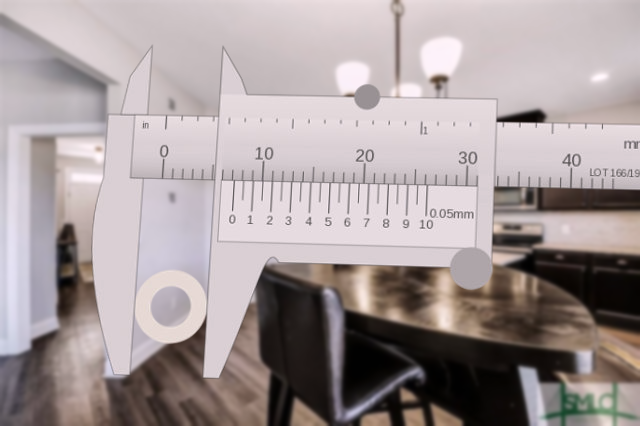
7.2 mm
